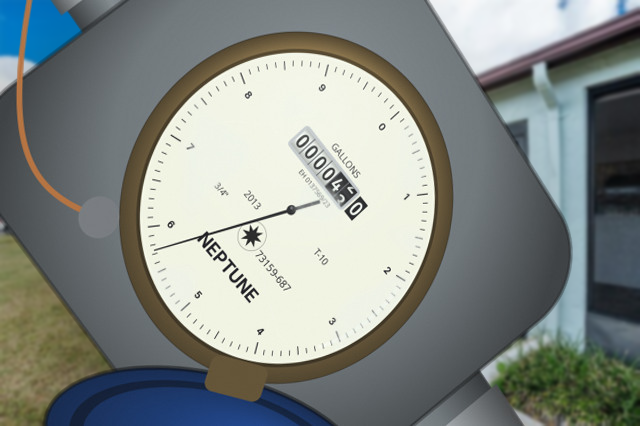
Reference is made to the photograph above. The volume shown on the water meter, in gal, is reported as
425.7 gal
